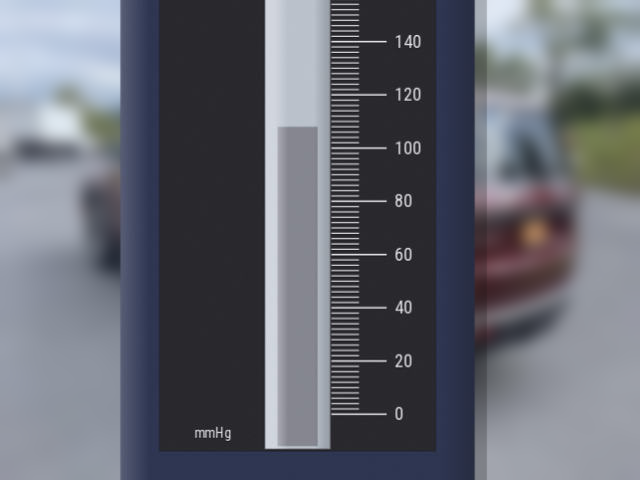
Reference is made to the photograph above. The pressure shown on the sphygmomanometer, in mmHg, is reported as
108 mmHg
